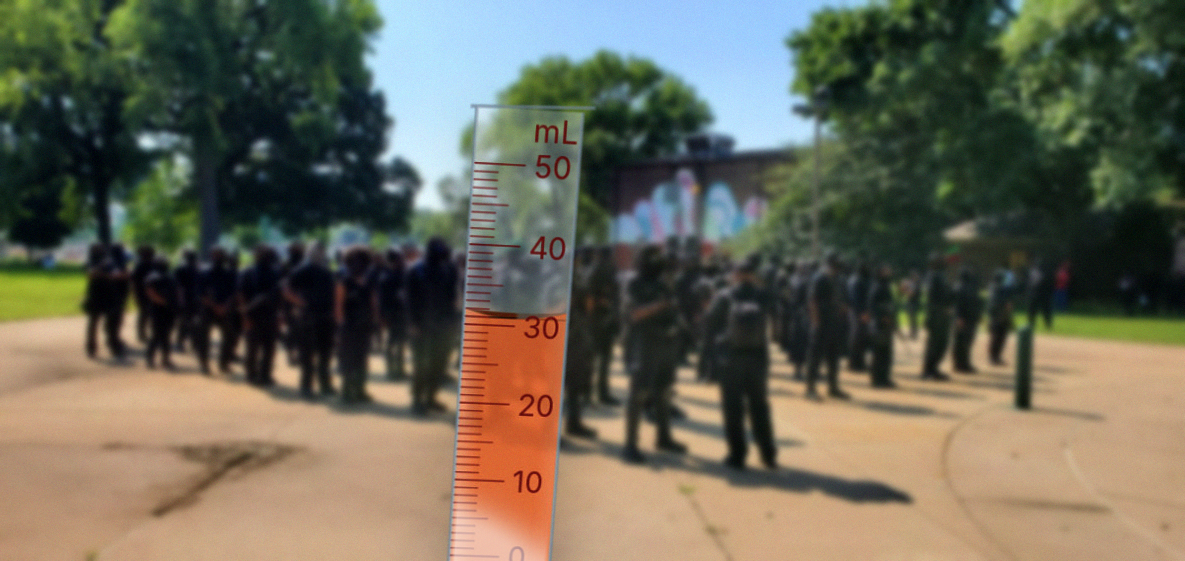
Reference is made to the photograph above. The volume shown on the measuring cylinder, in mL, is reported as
31 mL
